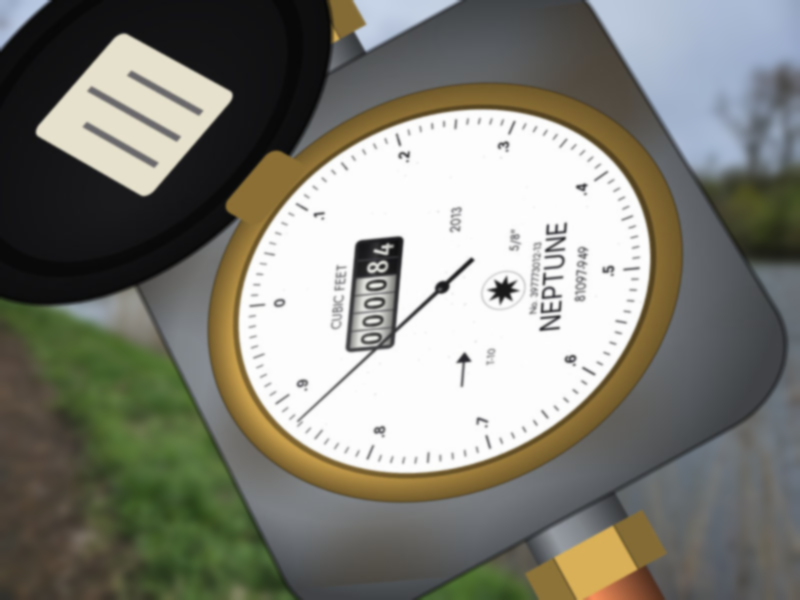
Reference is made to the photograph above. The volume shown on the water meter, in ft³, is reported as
83.87 ft³
